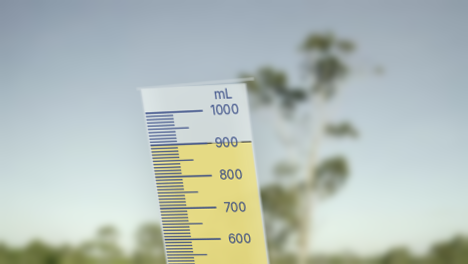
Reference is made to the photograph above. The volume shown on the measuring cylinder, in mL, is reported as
900 mL
